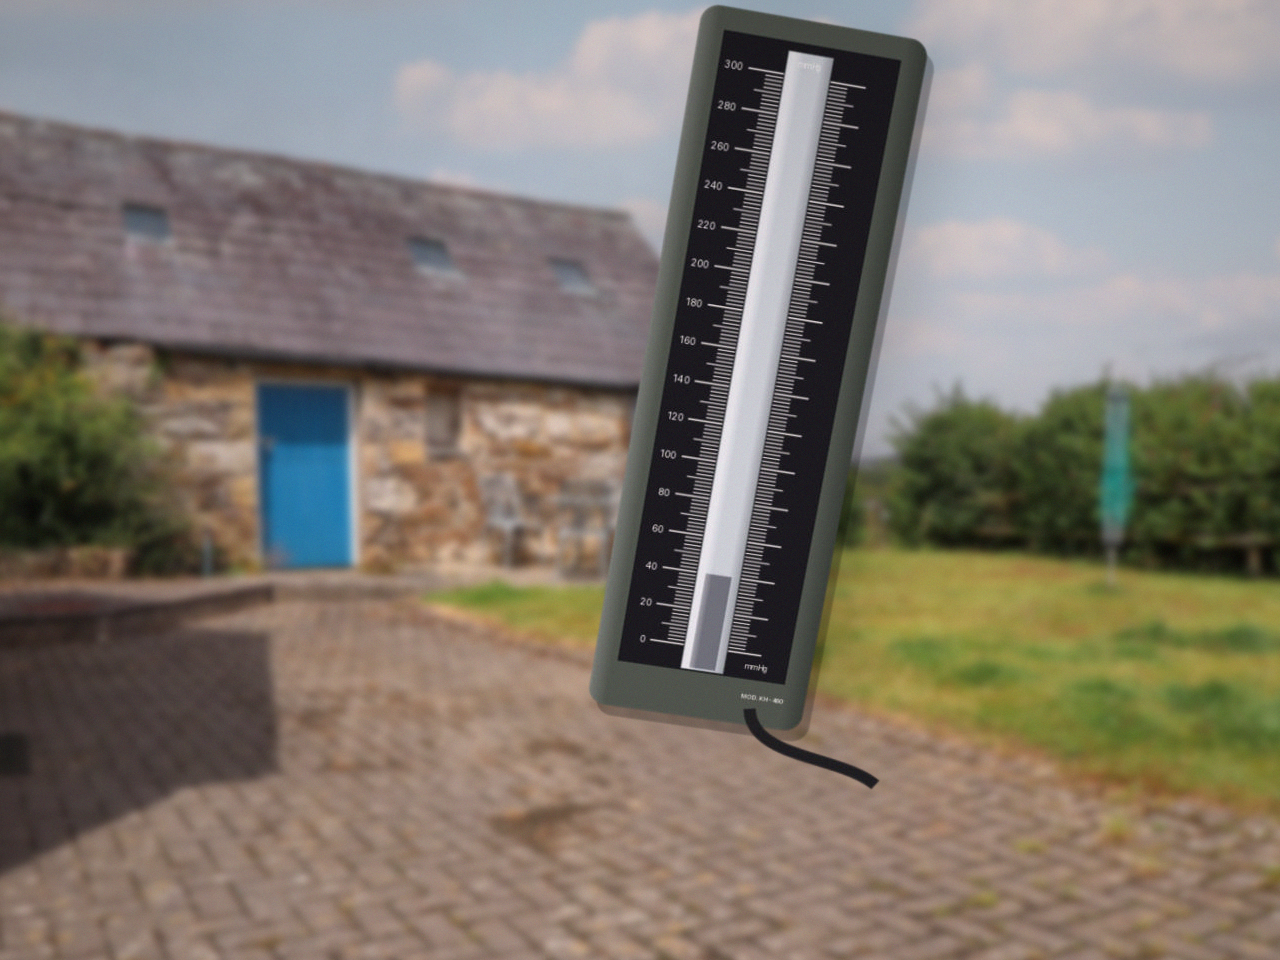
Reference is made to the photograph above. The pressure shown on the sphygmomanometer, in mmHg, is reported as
40 mmHg
